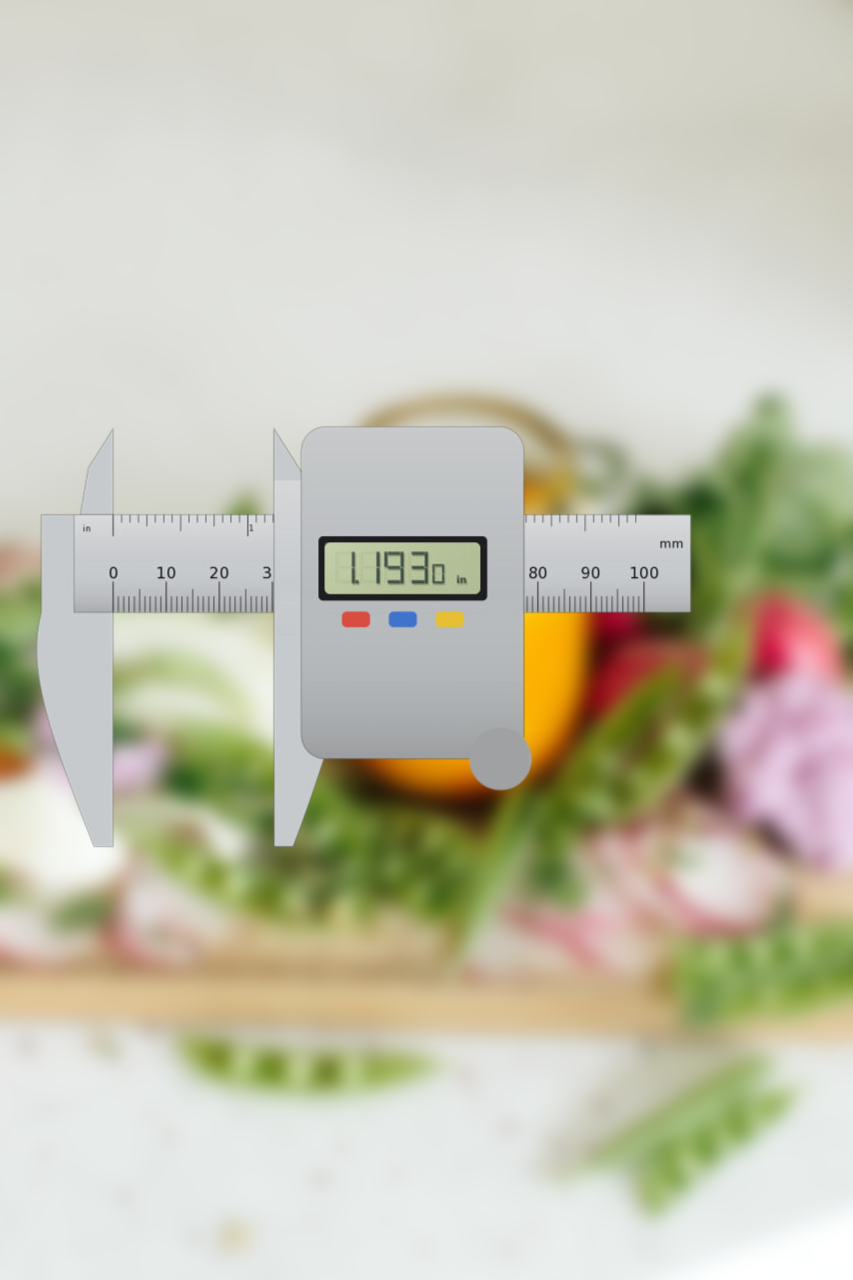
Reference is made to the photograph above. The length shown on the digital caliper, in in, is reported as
1.1930 in
